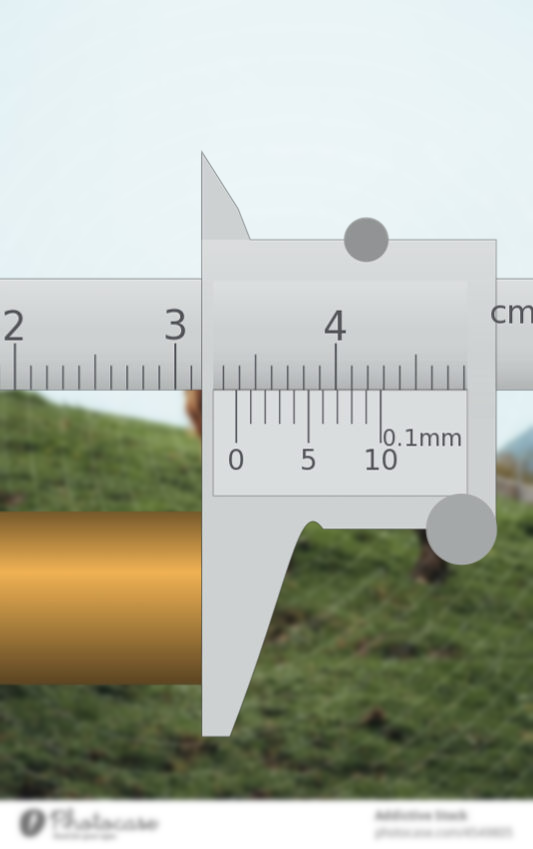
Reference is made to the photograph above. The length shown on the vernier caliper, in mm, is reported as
33.8 mm
